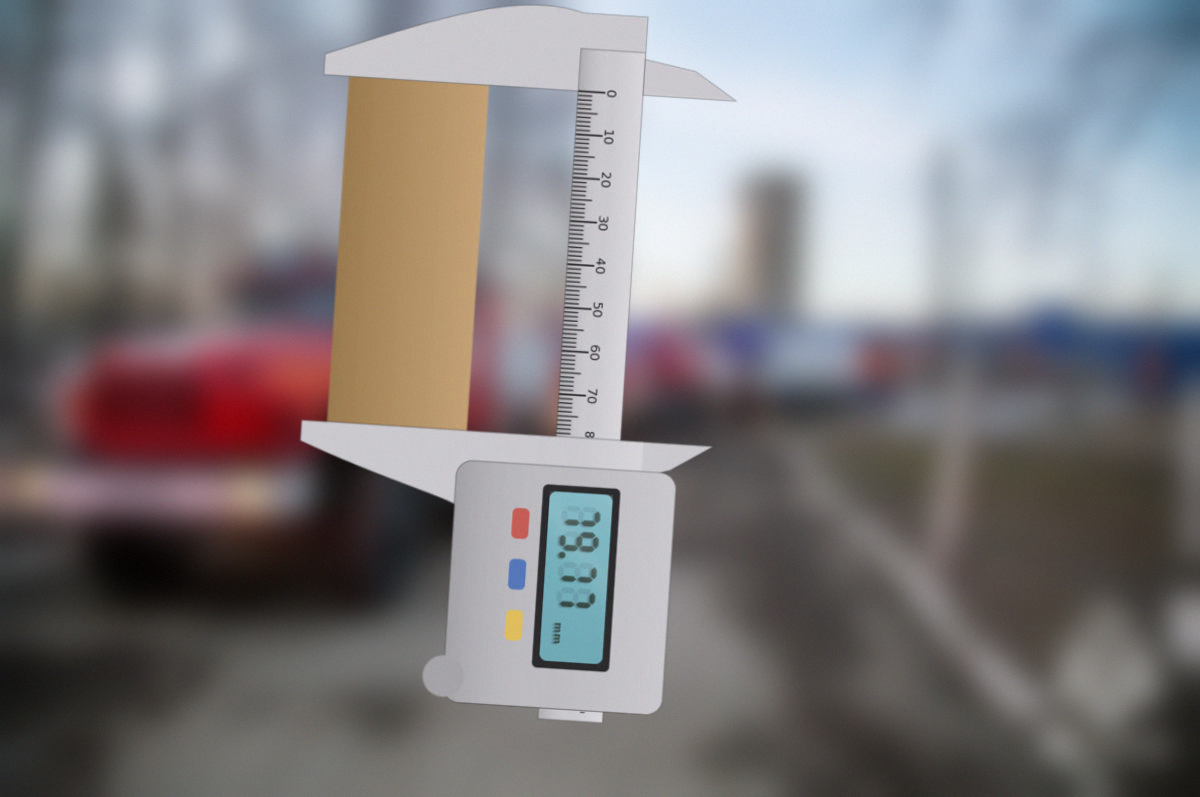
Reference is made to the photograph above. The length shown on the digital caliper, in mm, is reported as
79.77 mm
